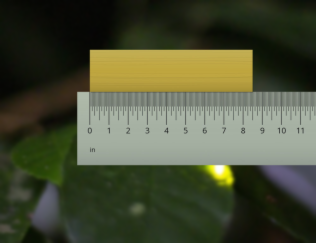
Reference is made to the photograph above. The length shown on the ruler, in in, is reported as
8.5 in
